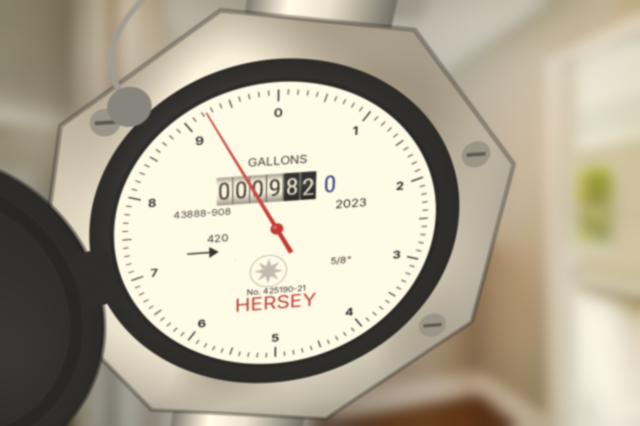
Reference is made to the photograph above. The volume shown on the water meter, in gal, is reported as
9819.2 gal
